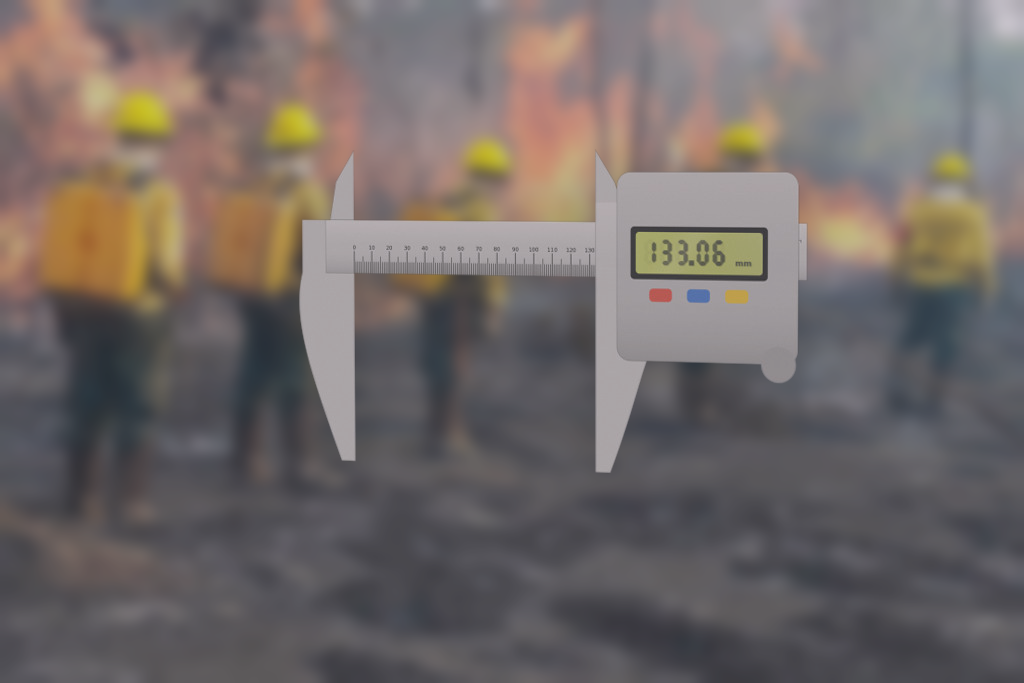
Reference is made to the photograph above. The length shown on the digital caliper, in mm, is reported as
133.06 mm
